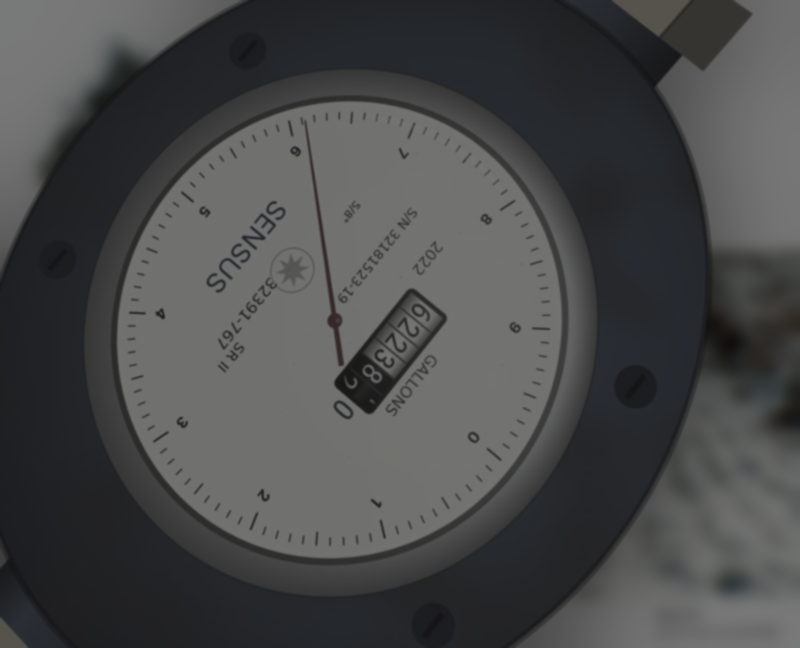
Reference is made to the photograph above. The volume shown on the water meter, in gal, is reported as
6223816.1 gal
